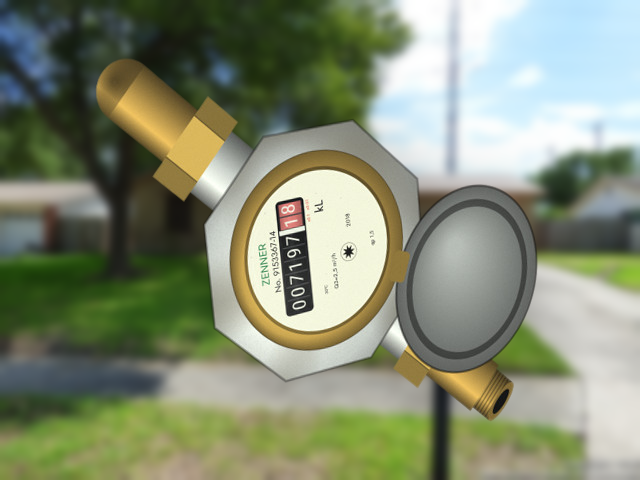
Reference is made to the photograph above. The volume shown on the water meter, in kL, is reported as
7197.18 kL
